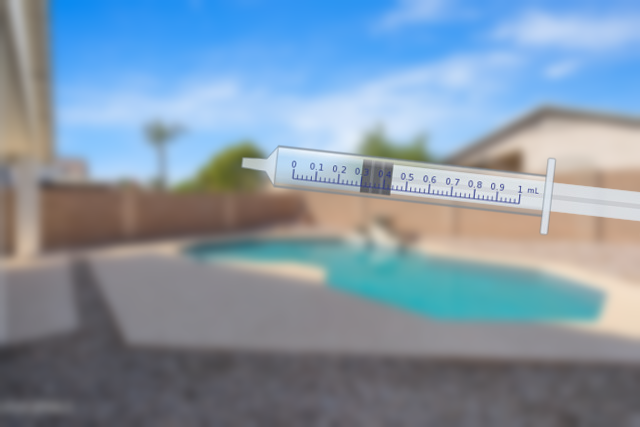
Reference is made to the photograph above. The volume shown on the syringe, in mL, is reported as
0.3 mL
